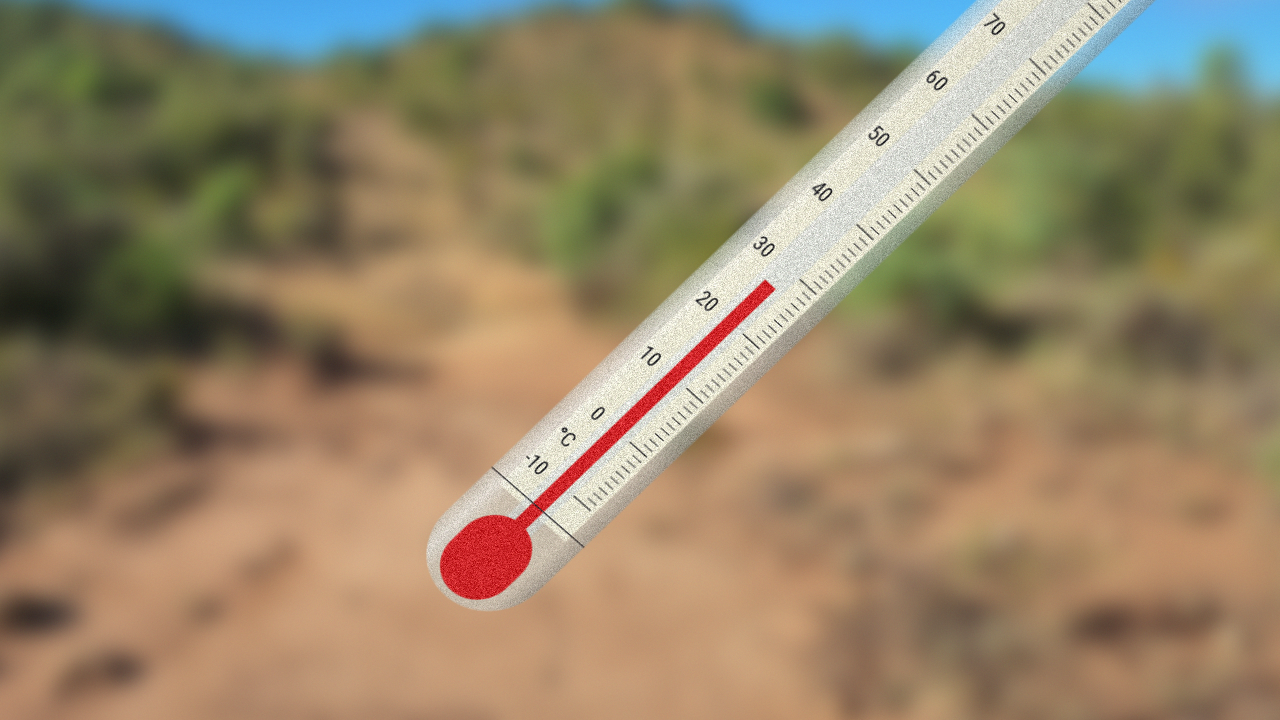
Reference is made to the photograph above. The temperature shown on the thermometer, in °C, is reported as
27 °C
